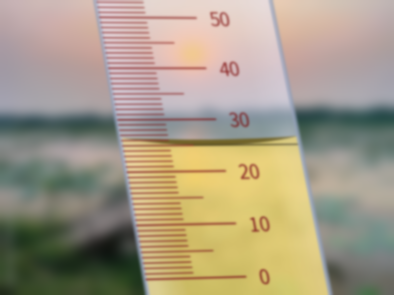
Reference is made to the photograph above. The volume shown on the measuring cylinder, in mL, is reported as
25 mL
